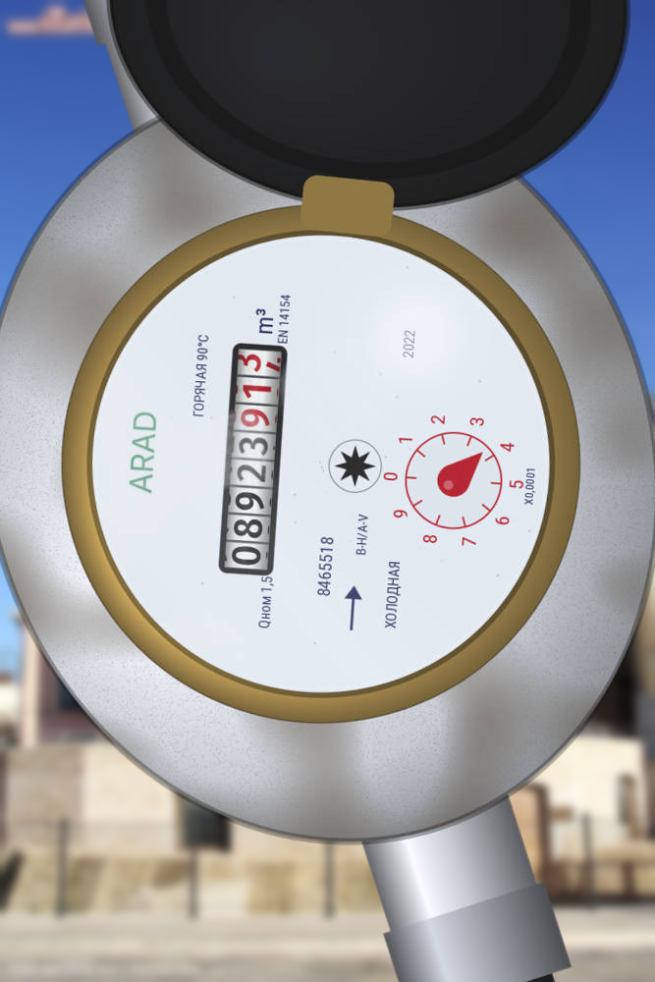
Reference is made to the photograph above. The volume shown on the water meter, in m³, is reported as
8923.9133 m³
